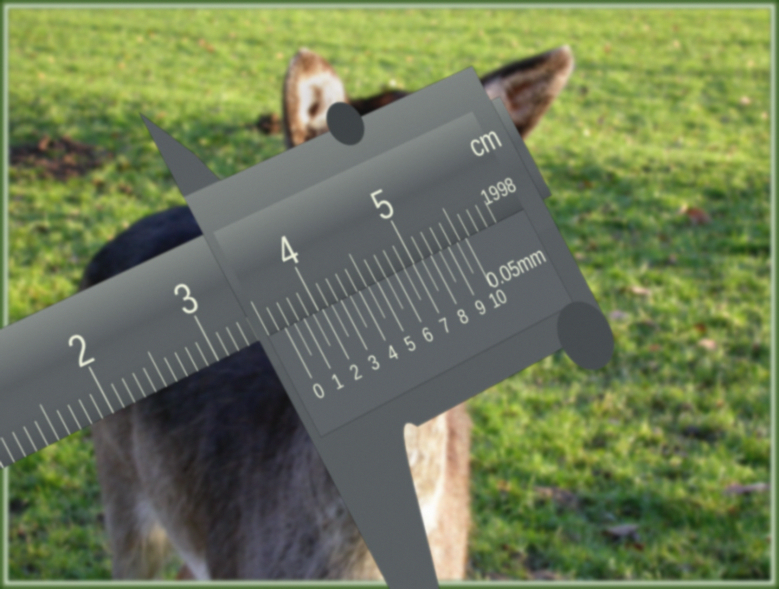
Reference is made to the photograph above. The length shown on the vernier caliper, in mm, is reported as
36.6 mm
